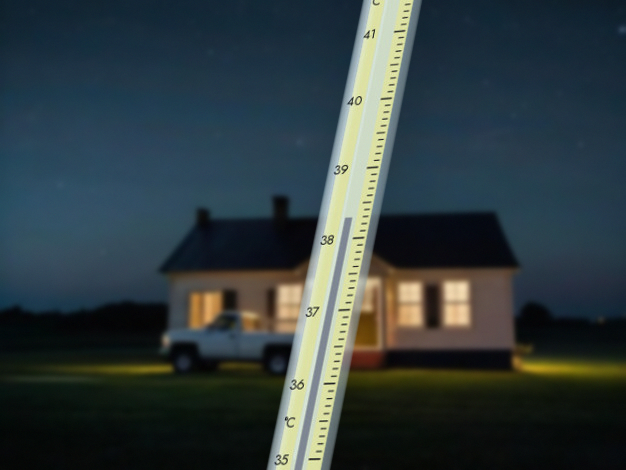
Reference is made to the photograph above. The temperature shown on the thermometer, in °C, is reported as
38.3 °C
